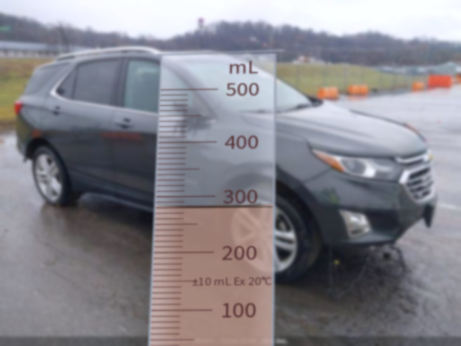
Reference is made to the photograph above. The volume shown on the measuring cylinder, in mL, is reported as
280 mL
